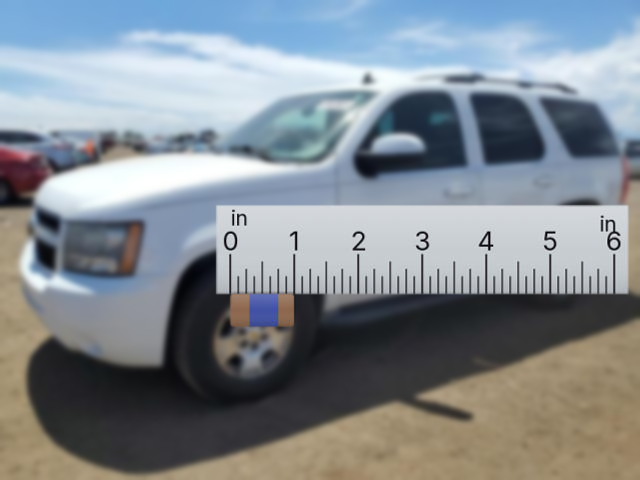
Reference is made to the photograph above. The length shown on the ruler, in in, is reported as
1 in
